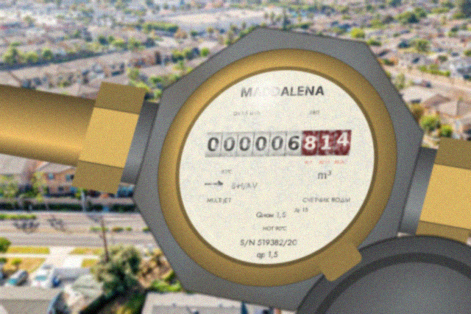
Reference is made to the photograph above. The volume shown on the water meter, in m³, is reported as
6.814 m³
